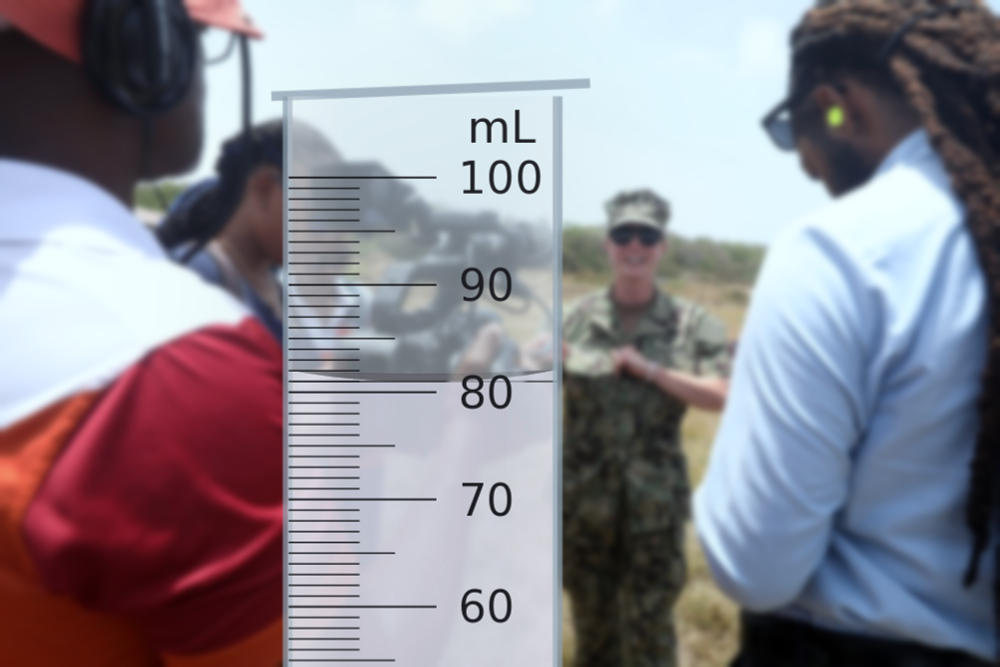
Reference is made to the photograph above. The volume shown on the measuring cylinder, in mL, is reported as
81 mL
